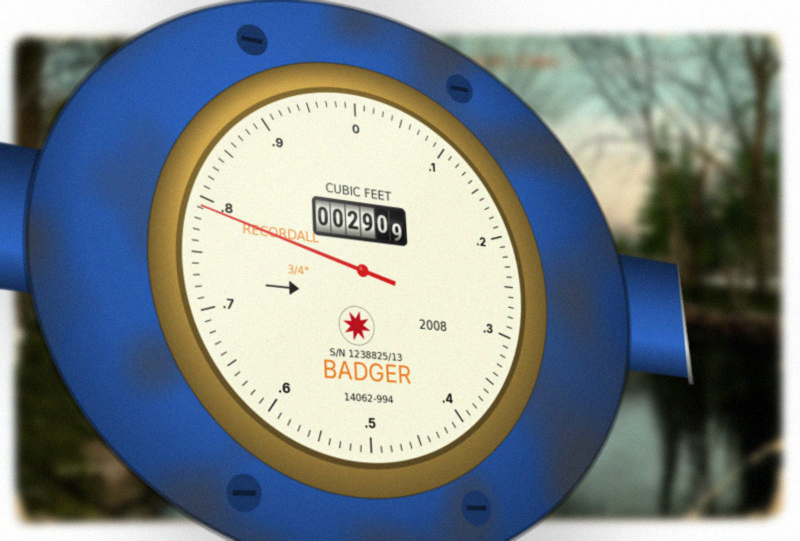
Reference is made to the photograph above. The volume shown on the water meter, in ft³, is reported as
2908.79 ft³
